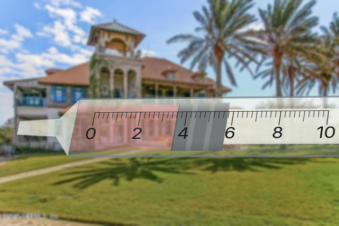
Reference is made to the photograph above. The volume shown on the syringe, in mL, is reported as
3.6 mL
